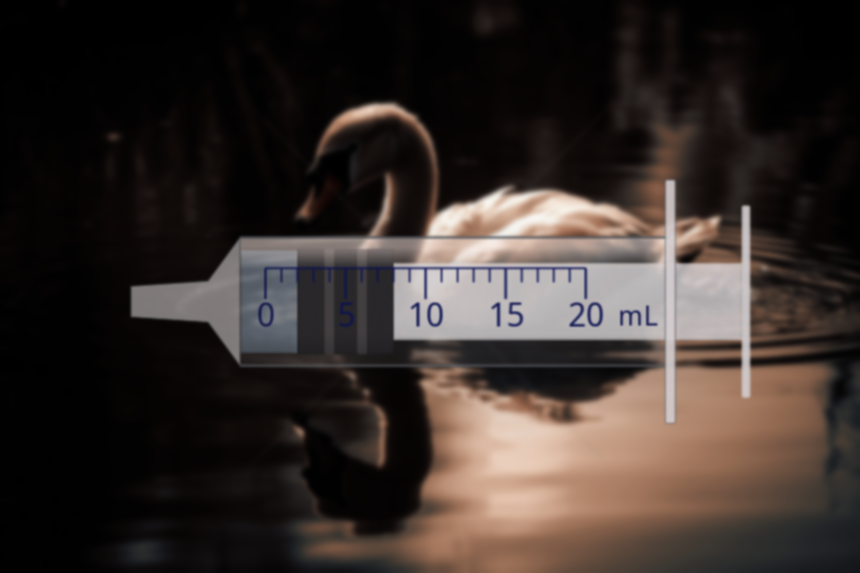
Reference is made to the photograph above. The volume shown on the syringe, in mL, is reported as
2 mL
